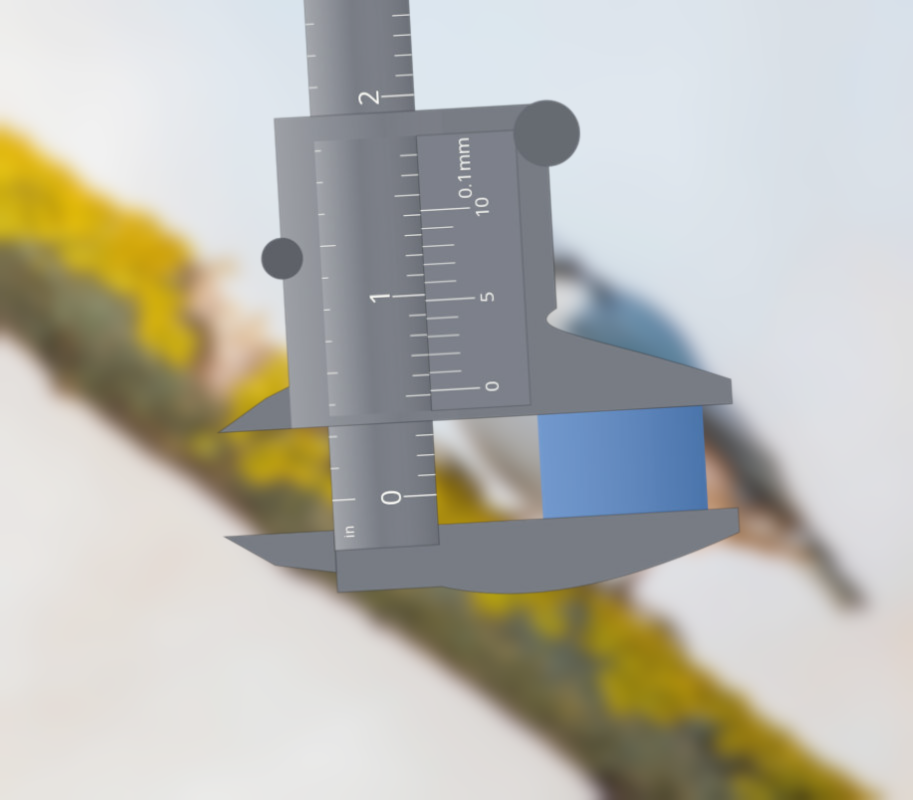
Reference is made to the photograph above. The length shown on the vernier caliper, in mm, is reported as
5.2 mm
